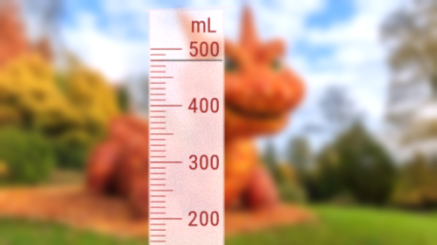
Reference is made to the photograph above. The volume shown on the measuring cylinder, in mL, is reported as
480 mL
